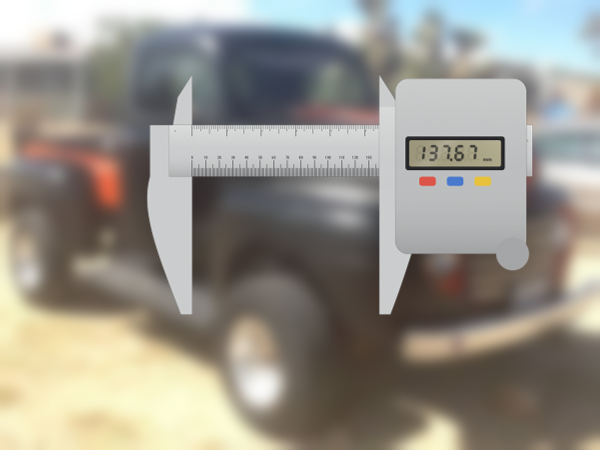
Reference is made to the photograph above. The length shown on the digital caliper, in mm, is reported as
137.67 mm
